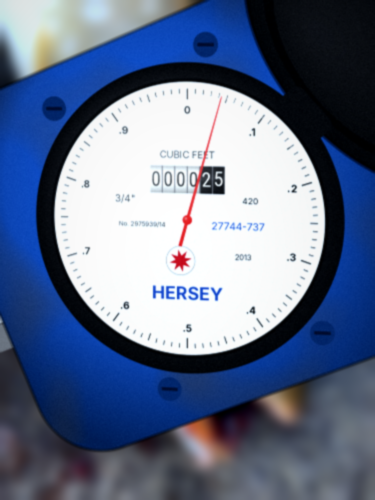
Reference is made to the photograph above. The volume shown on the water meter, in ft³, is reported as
25.04 ft³
